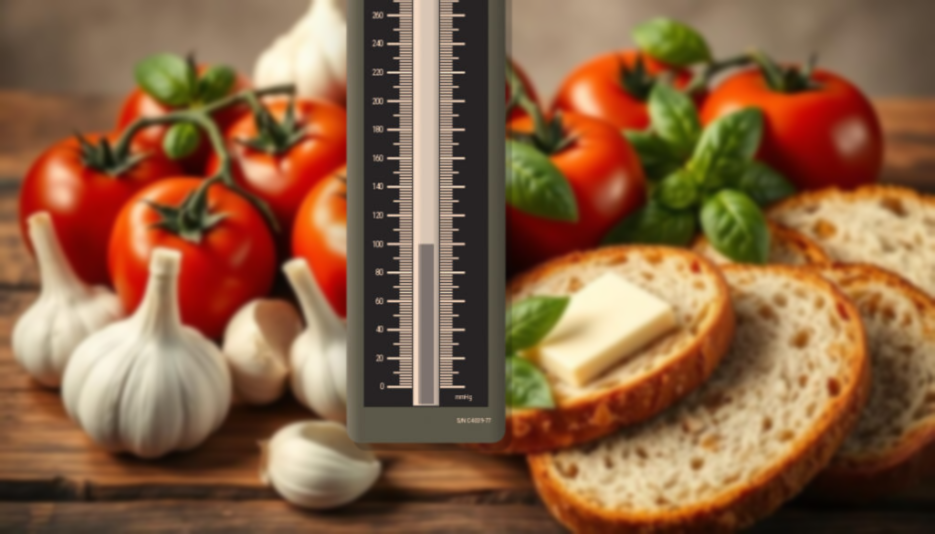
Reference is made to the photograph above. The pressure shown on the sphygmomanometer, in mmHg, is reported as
100 mmHg
